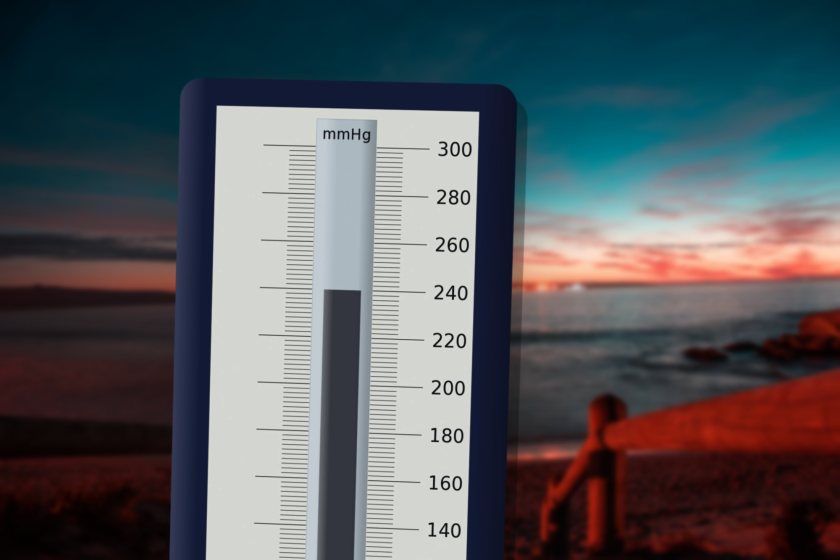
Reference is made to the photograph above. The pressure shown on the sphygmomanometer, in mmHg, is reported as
240 mmHg
